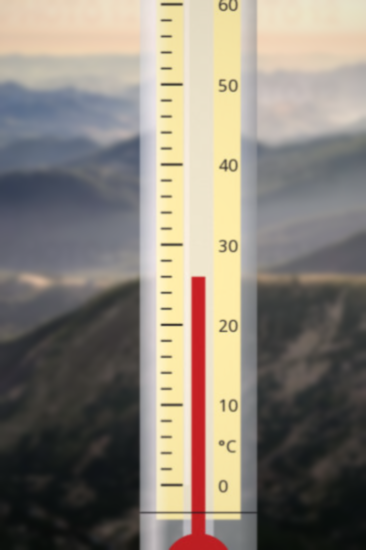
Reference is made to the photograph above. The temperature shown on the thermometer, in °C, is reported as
26 °C
